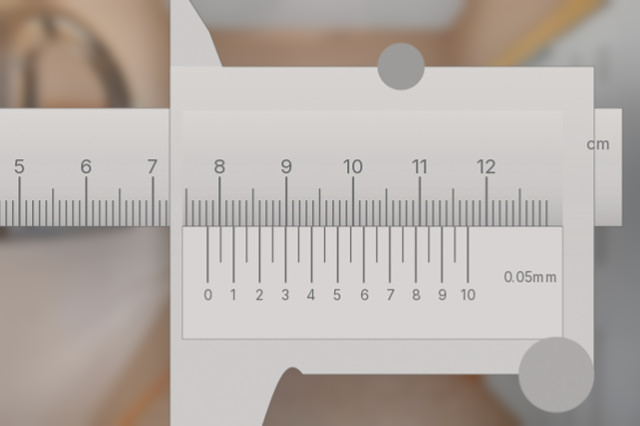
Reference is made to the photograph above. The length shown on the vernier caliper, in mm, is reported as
78.2 mm
